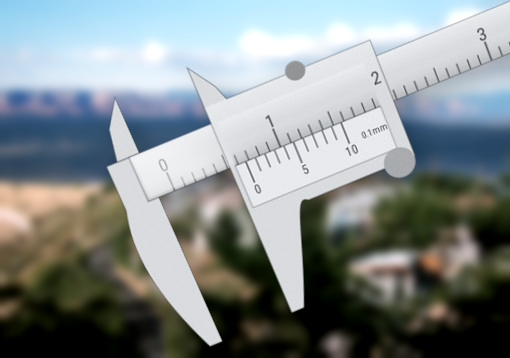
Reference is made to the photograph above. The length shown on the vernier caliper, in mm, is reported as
6.7 mm
